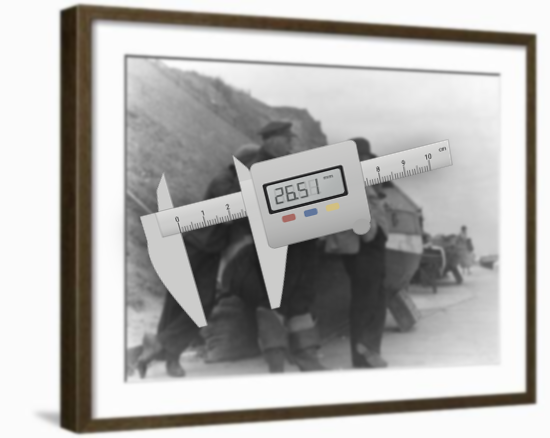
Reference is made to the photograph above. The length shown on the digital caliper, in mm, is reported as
26.51 mm
